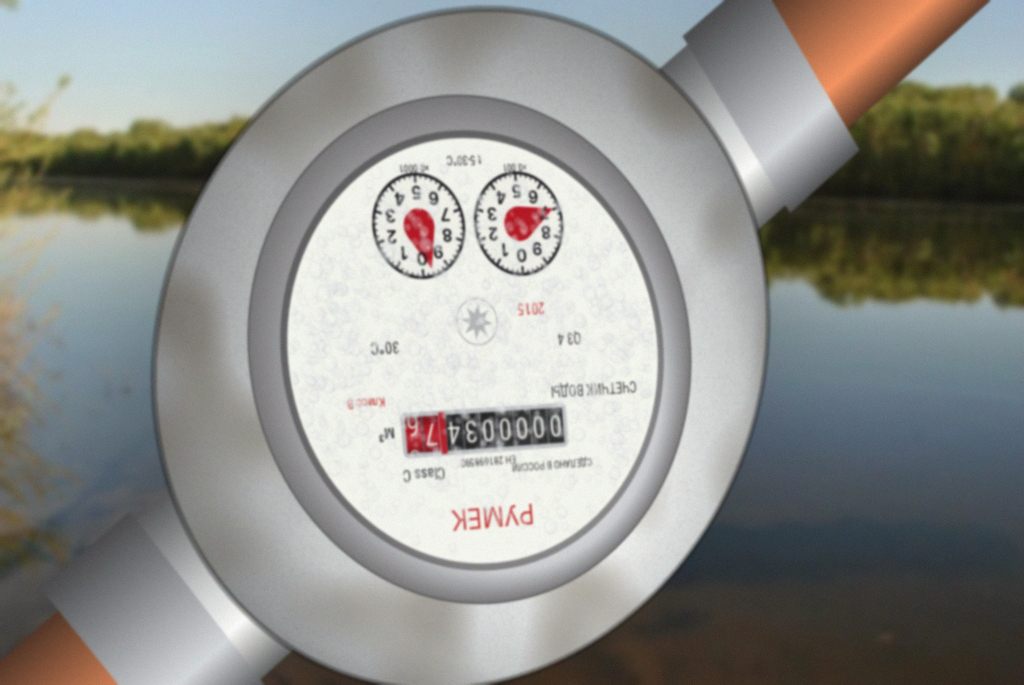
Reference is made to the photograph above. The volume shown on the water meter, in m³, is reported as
34.7569 m³
